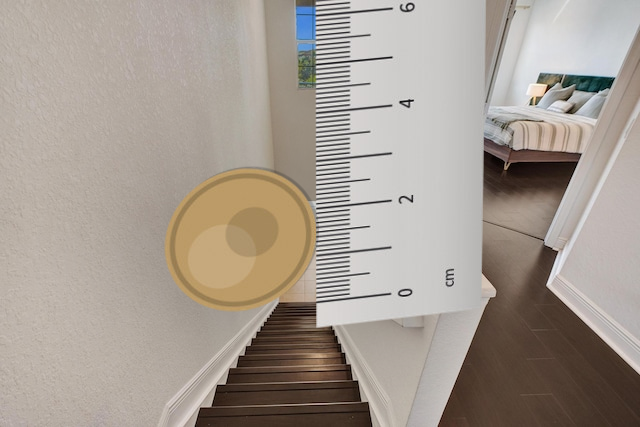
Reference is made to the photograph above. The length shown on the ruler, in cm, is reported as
3 cm
